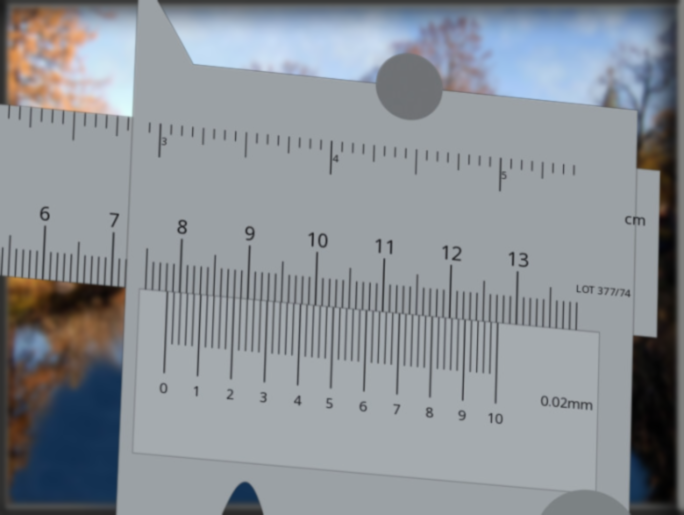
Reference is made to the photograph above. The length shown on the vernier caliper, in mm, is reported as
78.2 mm
